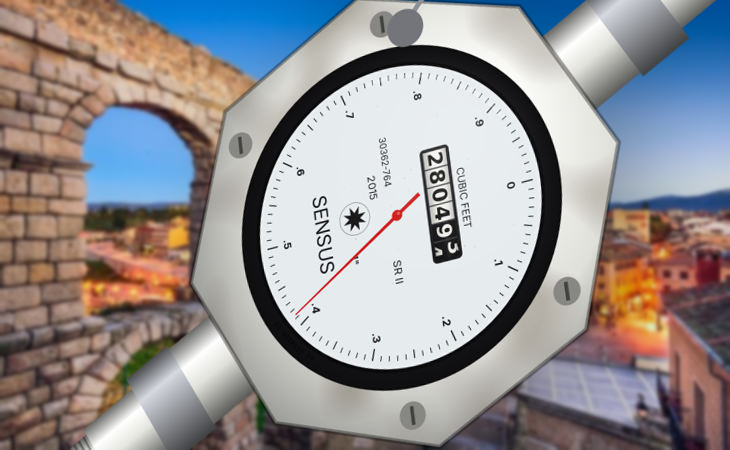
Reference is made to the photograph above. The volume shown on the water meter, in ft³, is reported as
280493.41 ft³
